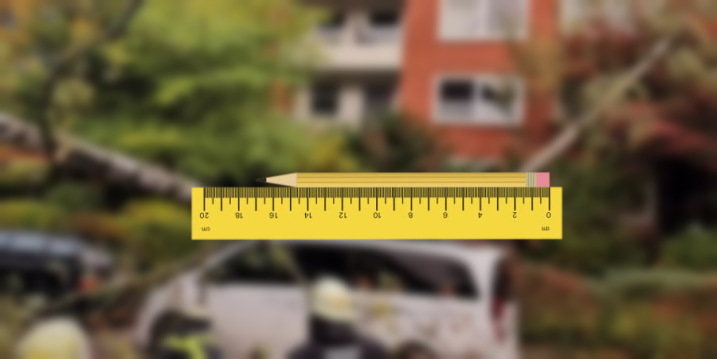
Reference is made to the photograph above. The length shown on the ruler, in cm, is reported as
17 cm
